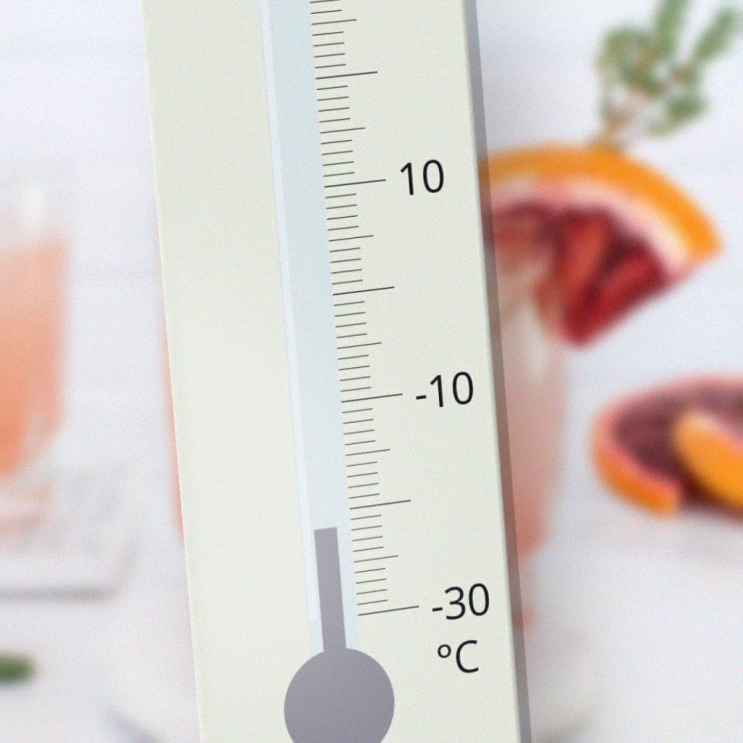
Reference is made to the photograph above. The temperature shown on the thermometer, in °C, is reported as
-21.5 °C
